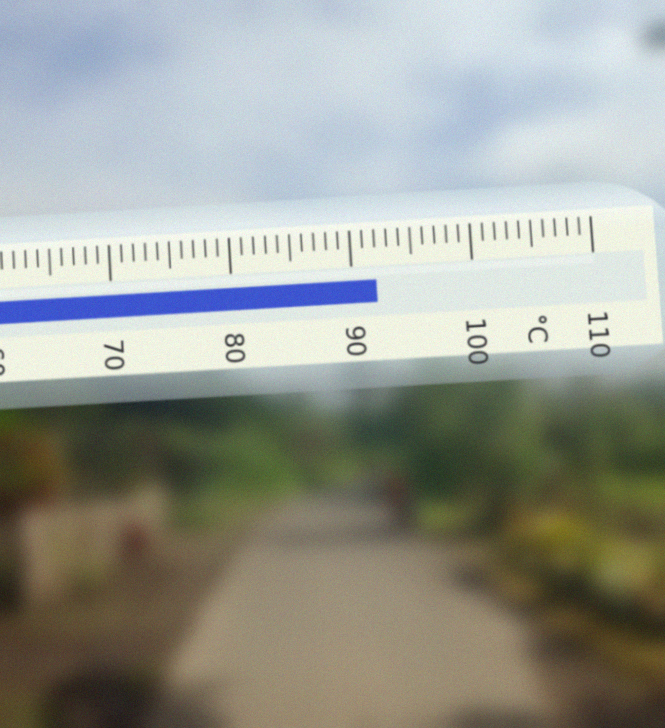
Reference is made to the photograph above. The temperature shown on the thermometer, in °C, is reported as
92 °C
